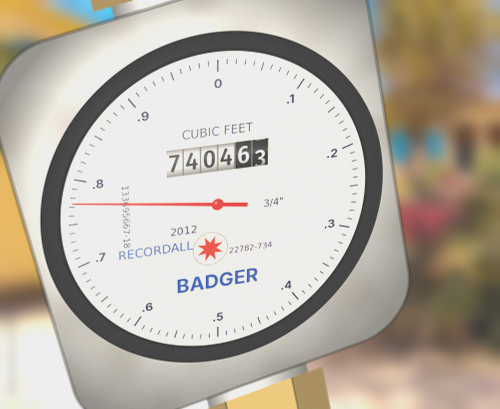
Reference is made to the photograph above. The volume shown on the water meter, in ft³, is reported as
740462.77 ft³
